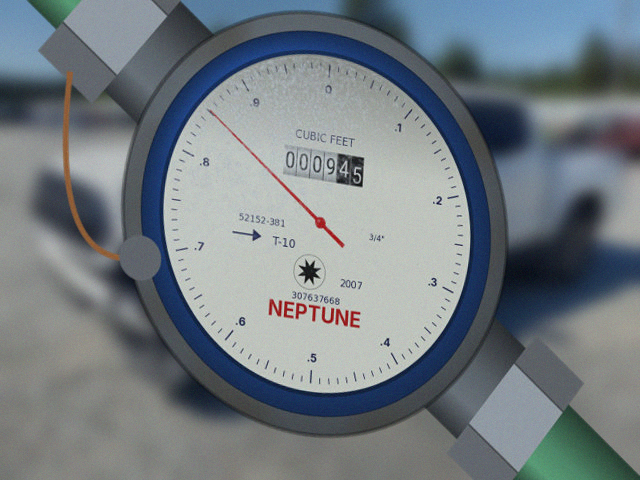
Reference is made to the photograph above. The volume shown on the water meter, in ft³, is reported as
944.85 ft³
